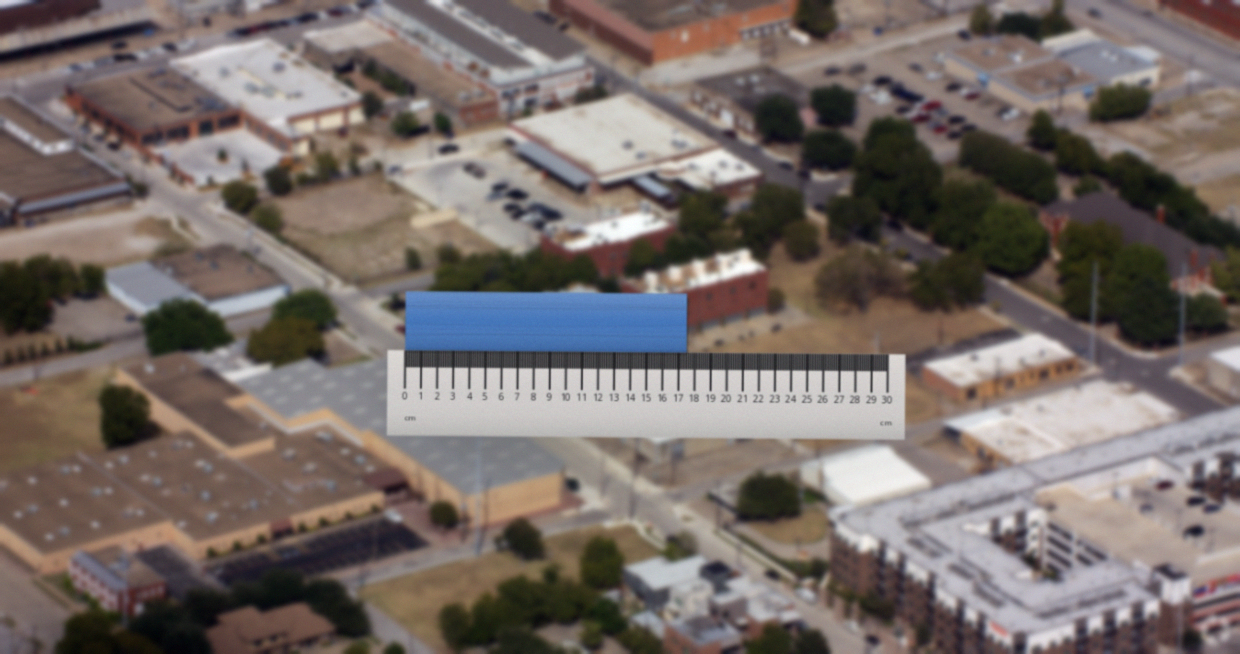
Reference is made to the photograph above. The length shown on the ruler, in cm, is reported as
17.5 cm
